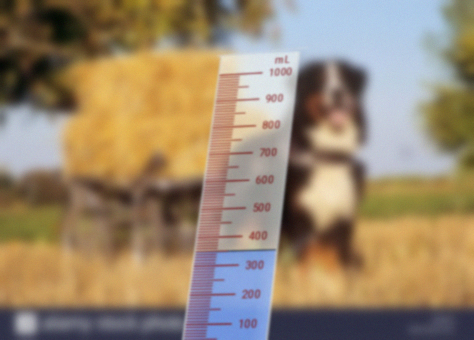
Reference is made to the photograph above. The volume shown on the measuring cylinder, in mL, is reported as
350 mL
